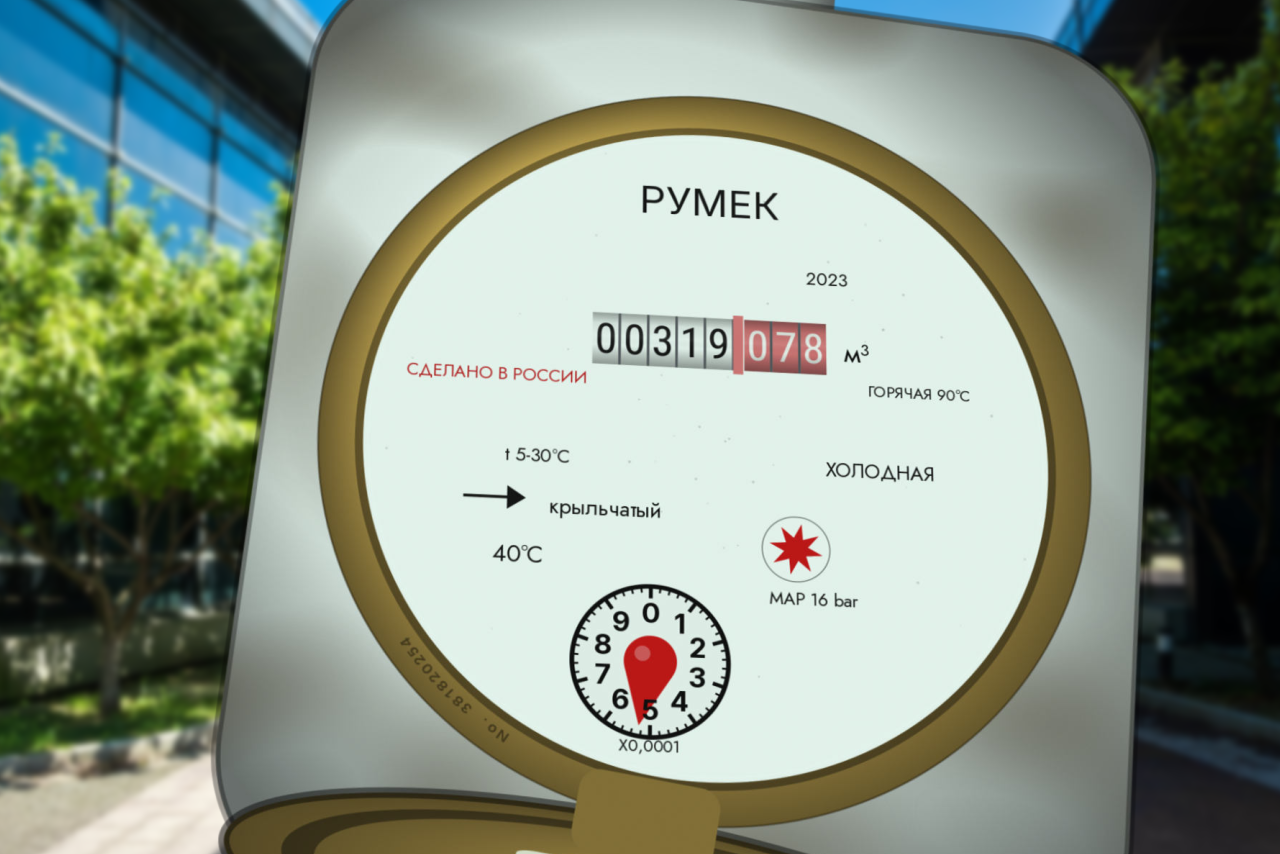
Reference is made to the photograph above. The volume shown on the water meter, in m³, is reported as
319.0785 m³
